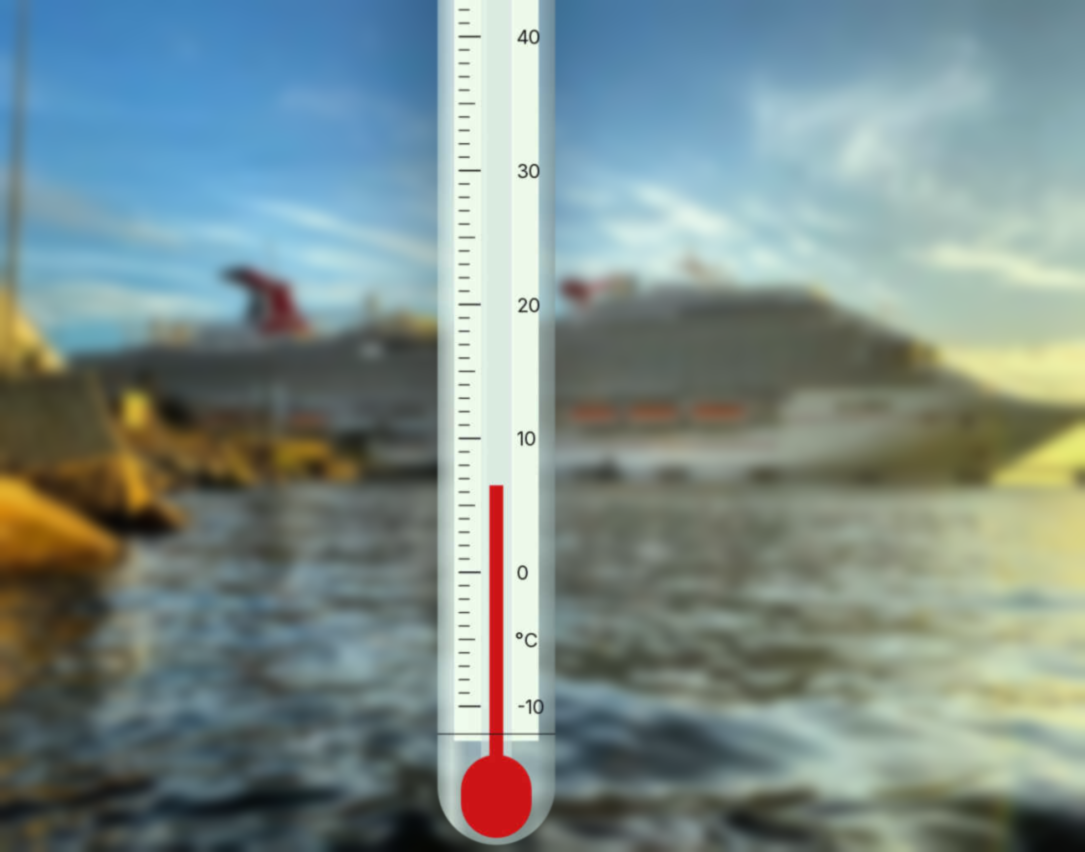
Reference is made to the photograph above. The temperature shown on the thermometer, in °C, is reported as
6.5 °C
